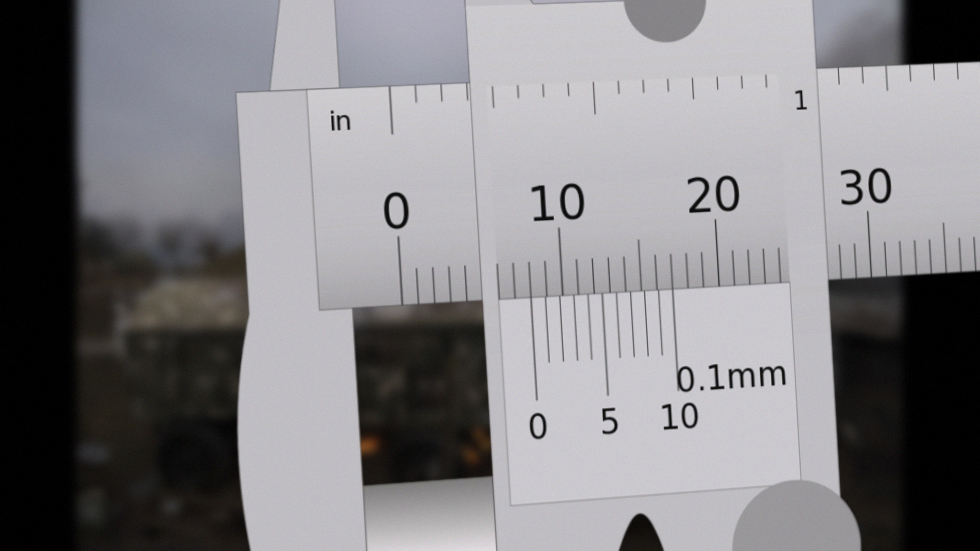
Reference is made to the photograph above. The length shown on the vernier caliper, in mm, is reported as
8.0 mm
